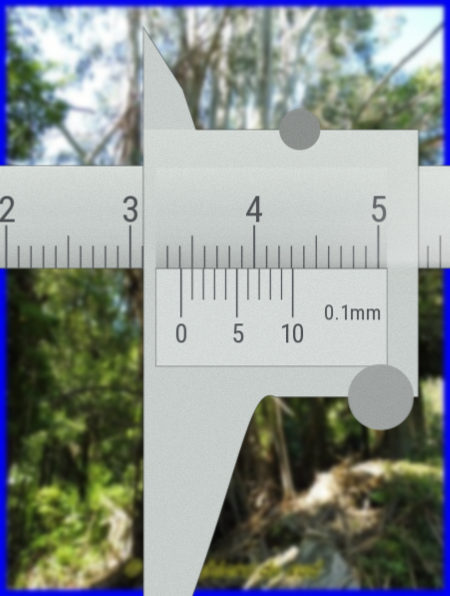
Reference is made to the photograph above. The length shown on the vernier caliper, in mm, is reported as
34.1 mm
